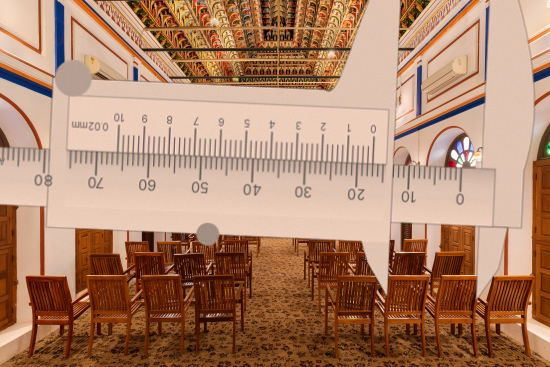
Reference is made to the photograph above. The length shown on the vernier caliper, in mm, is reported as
17.0 mm
